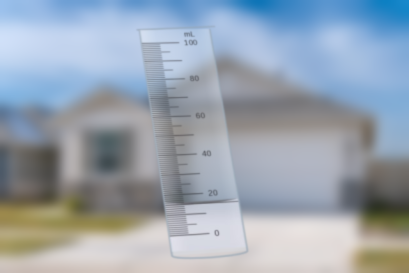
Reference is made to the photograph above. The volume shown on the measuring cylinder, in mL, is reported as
15 mL
